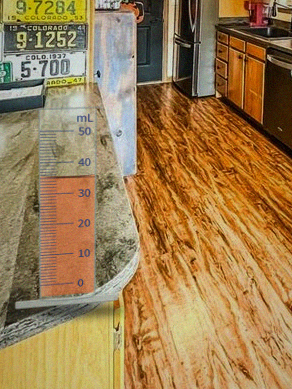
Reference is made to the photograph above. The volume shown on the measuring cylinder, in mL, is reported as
35 mL
